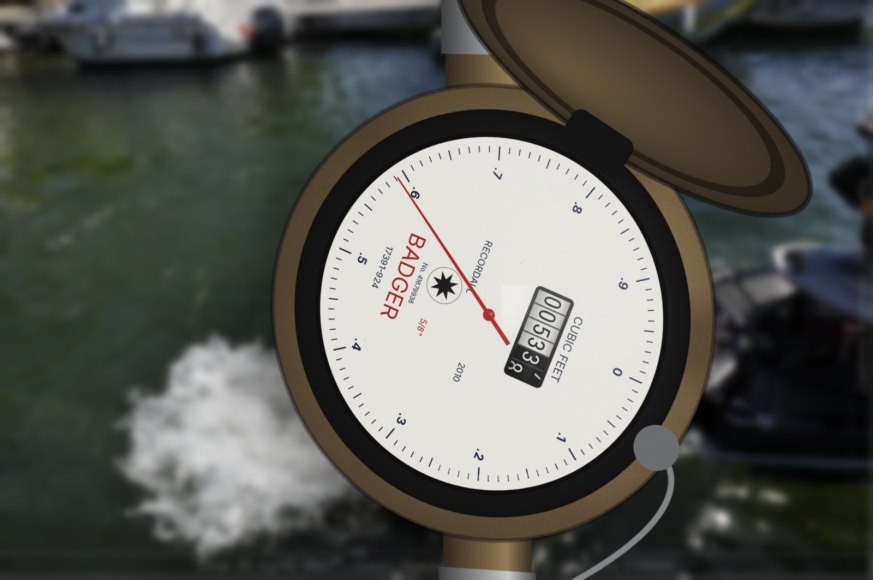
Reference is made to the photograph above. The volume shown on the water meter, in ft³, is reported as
5337.59 ft³
